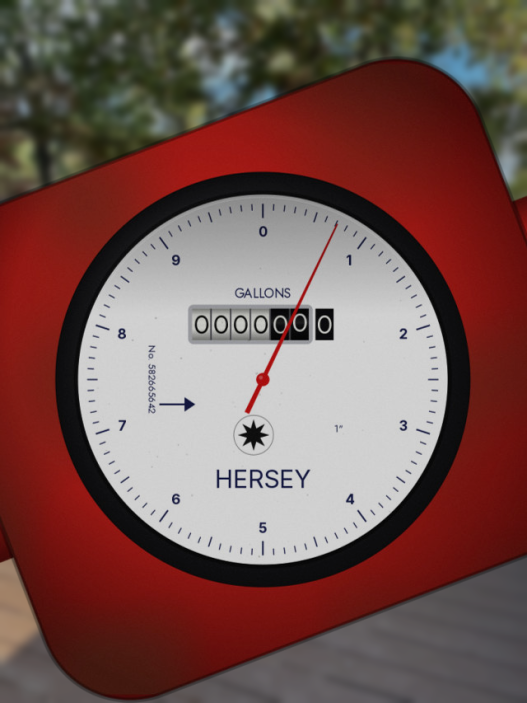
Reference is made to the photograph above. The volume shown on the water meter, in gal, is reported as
0.7 gal
